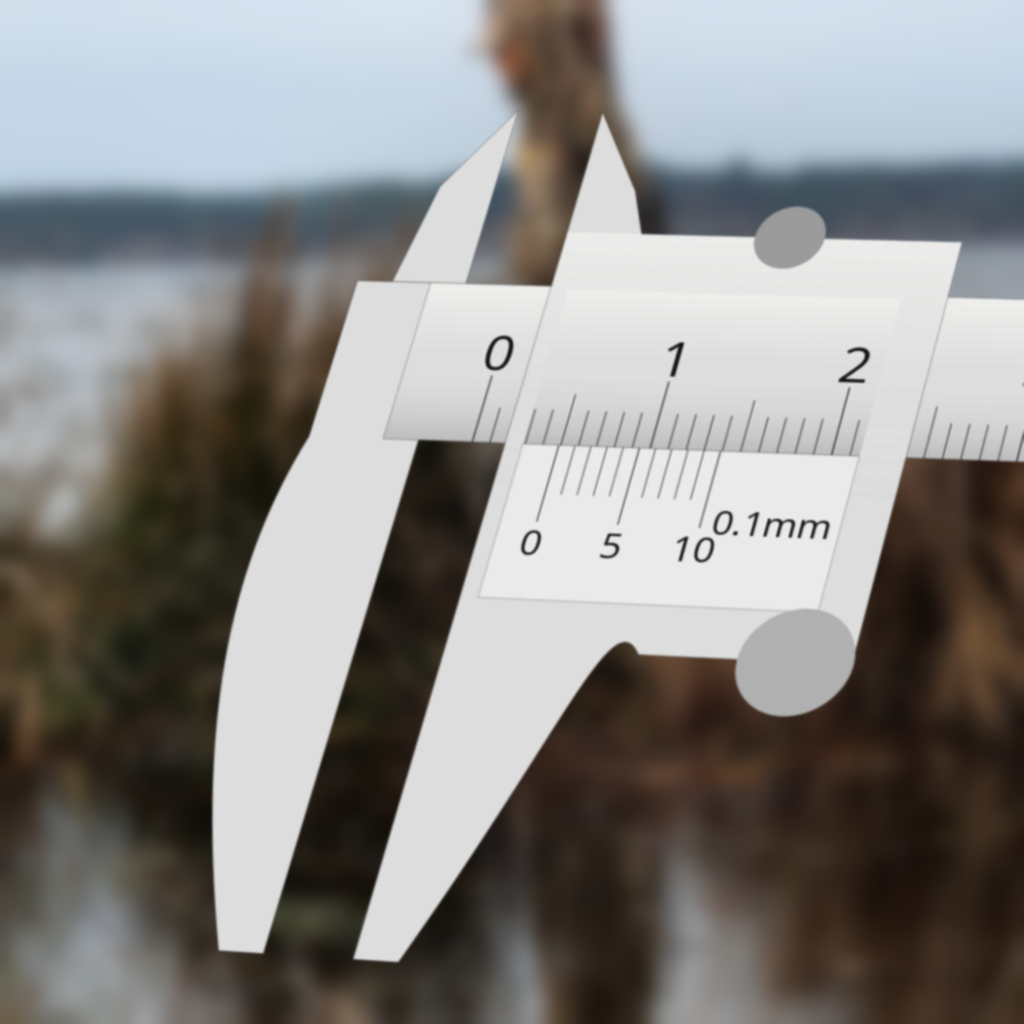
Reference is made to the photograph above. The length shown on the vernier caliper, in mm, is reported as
4.9 mm
